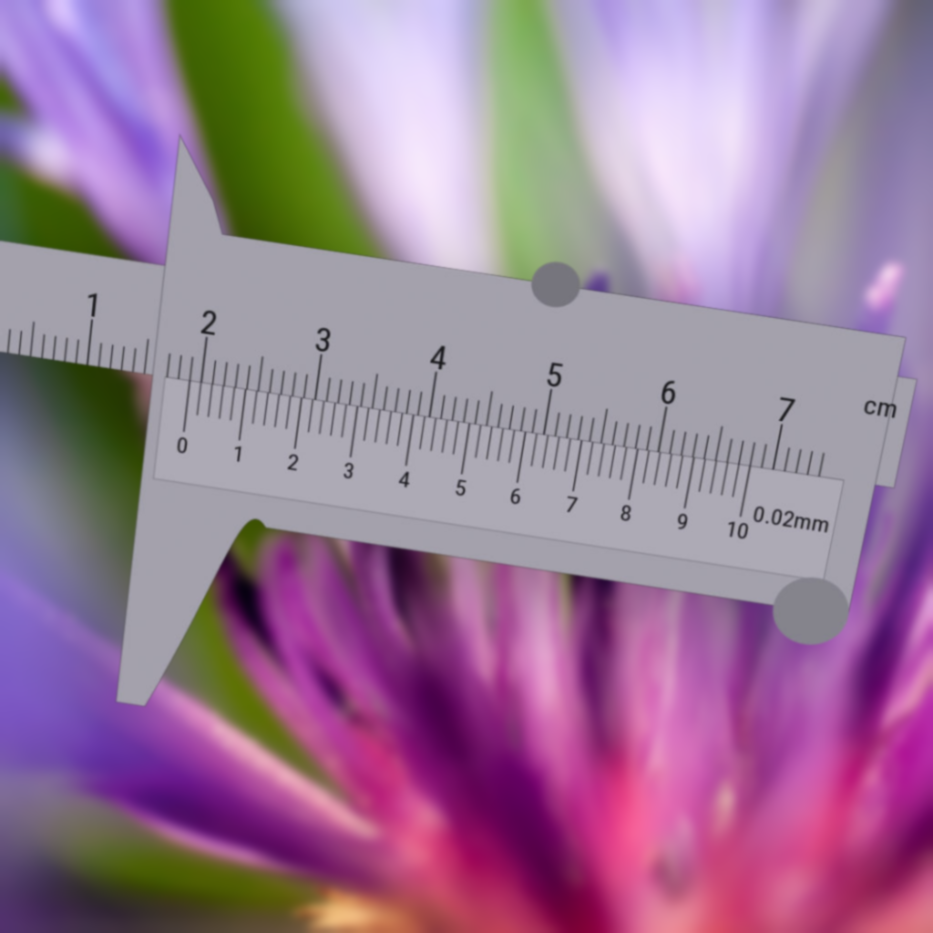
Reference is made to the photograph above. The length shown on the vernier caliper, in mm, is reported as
19.0 mm
